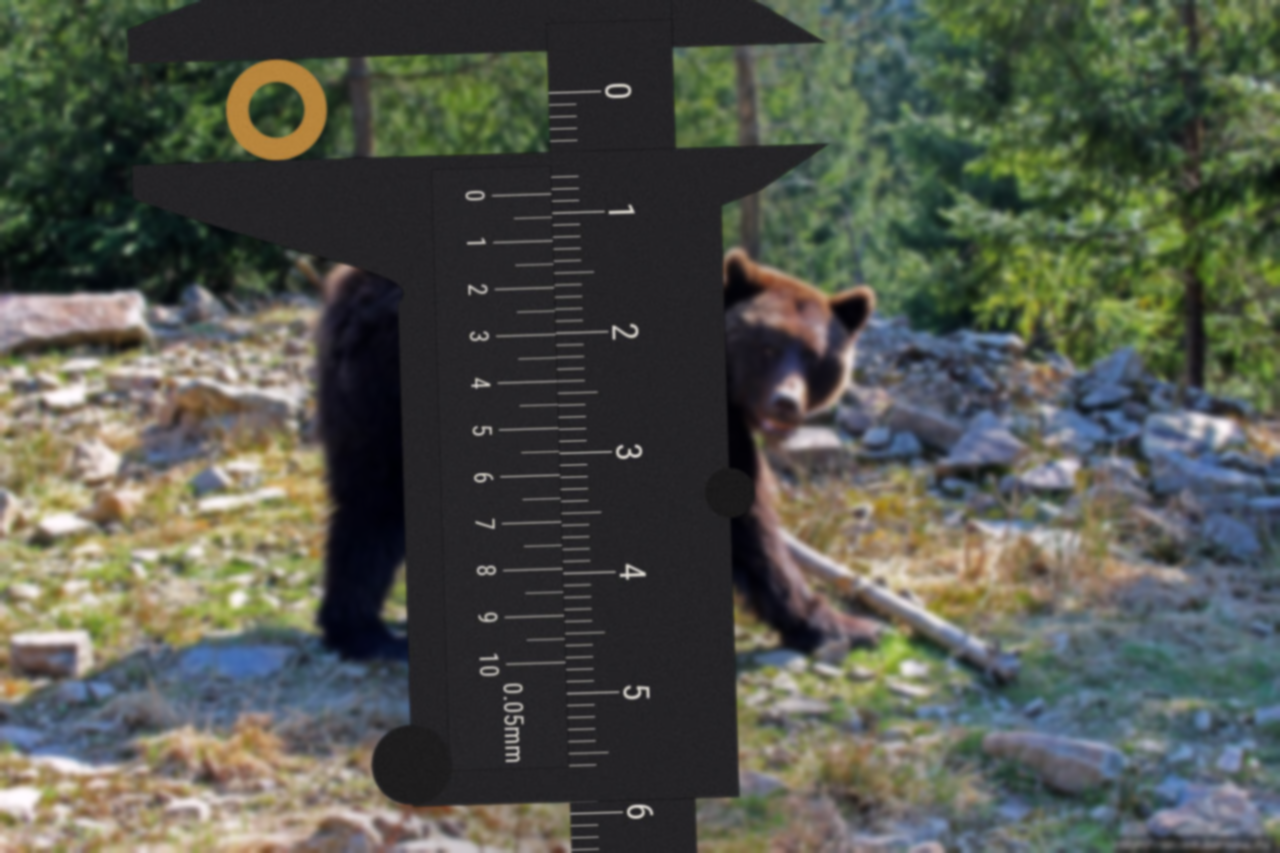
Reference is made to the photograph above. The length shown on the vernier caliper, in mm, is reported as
8.4 mm
